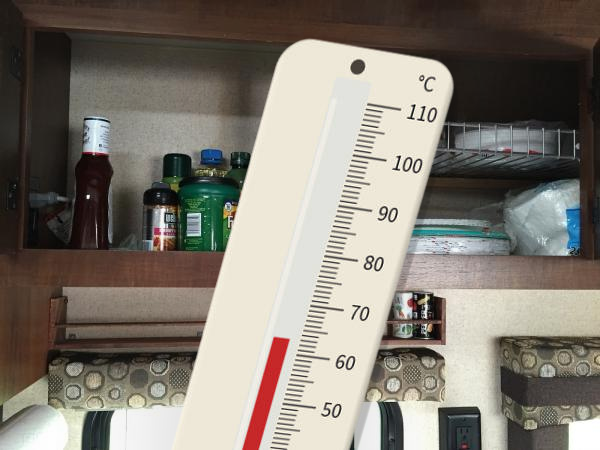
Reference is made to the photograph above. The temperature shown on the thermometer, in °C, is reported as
63 °C
